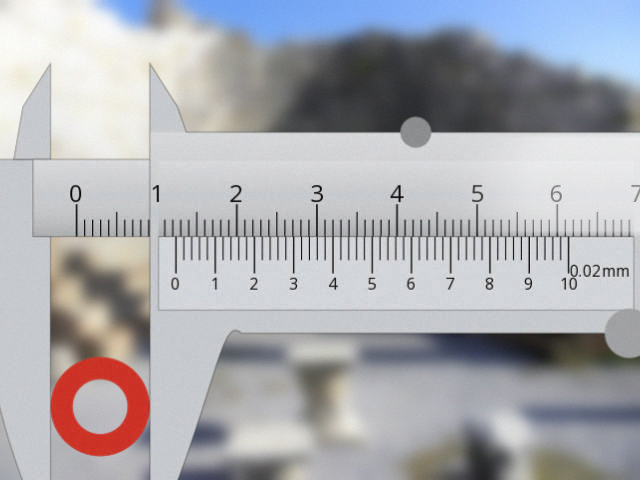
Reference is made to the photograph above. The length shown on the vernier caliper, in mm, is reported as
12.4 mm
